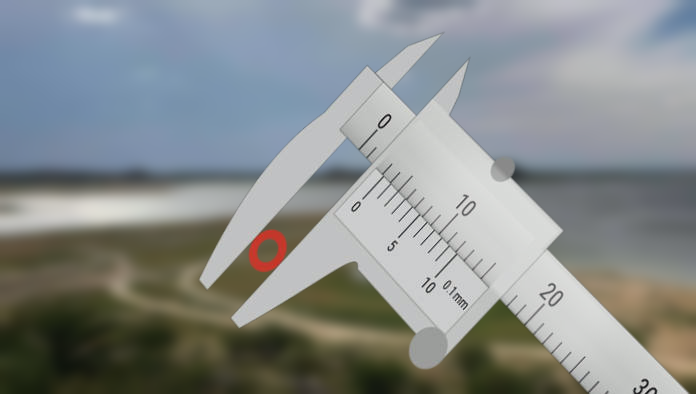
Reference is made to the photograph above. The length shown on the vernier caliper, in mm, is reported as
3.2 mm
